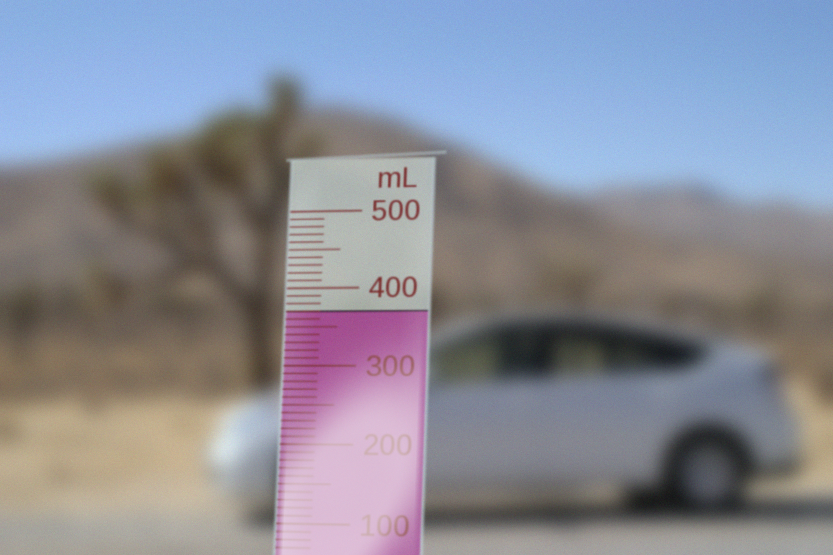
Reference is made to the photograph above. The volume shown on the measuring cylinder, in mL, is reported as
370 mL
